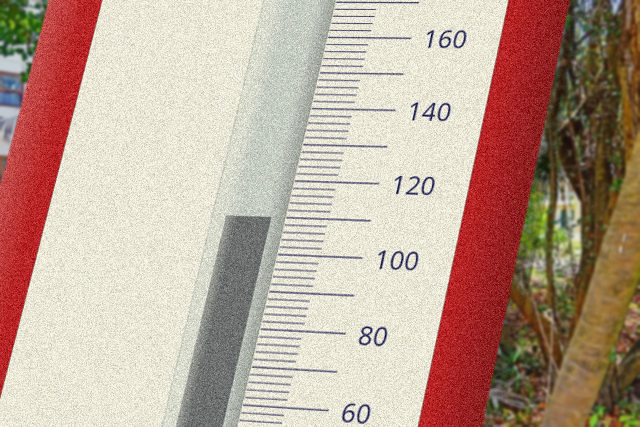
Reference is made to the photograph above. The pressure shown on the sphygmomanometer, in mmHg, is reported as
110 mmHg
